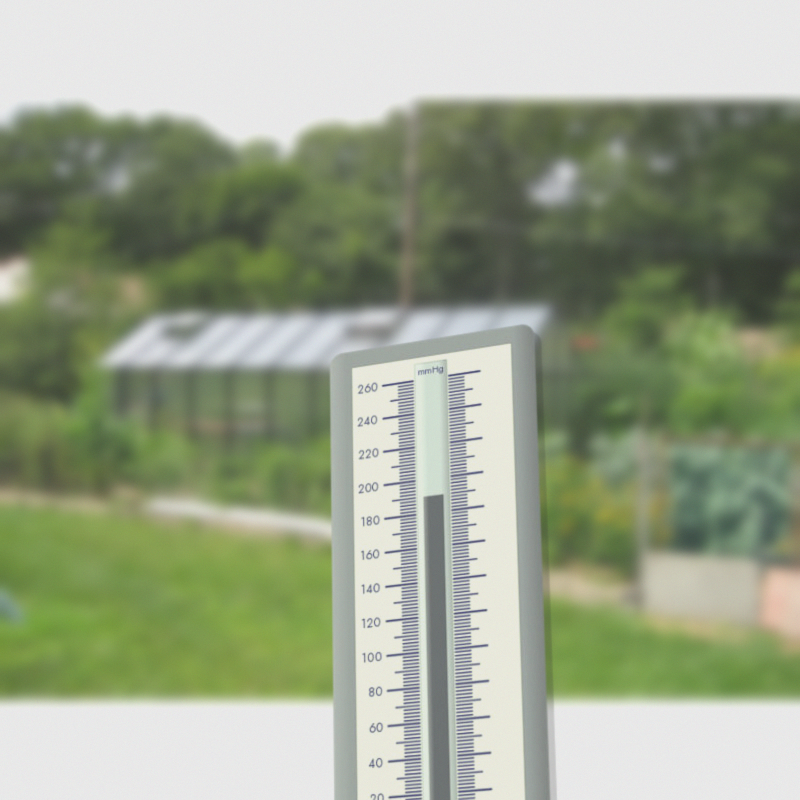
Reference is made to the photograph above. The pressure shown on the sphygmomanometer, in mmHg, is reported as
190 mmHg
